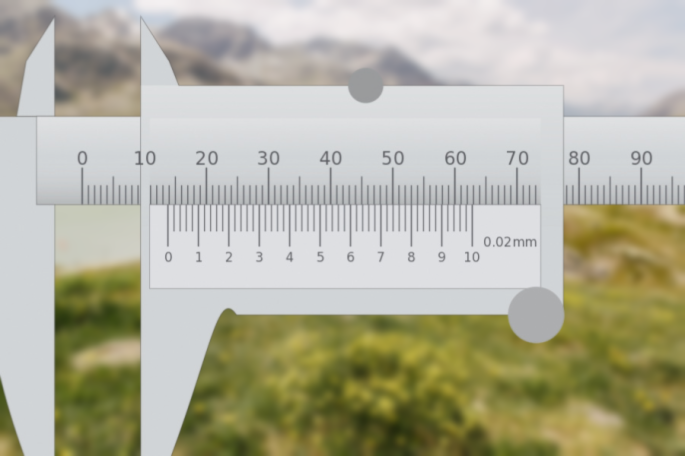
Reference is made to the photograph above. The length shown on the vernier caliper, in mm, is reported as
13.8 mm
